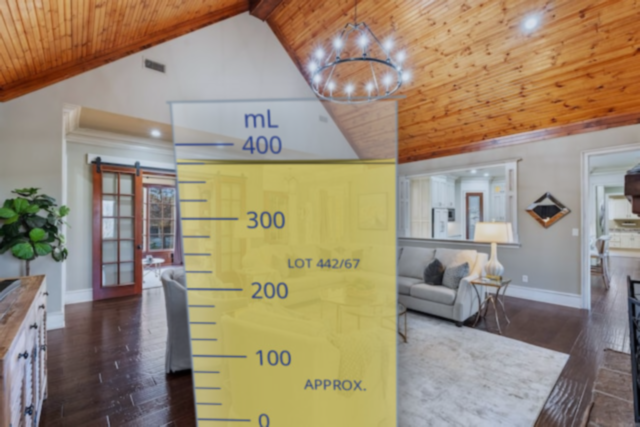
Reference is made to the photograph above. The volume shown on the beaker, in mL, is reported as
375 mL
